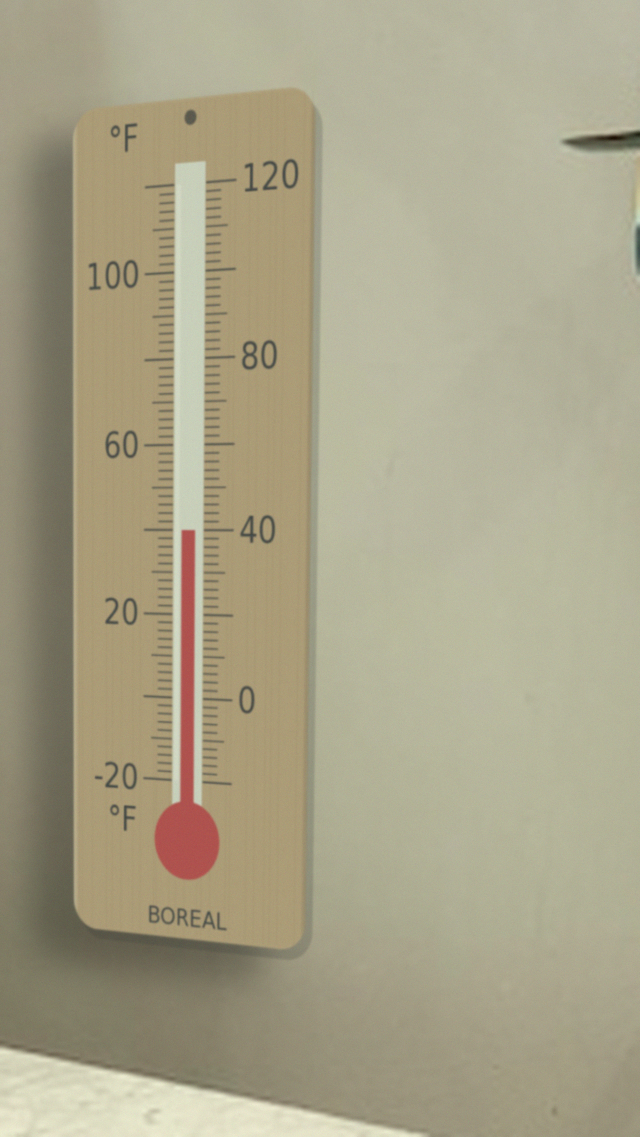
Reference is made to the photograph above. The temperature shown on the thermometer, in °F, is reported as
40 °F
